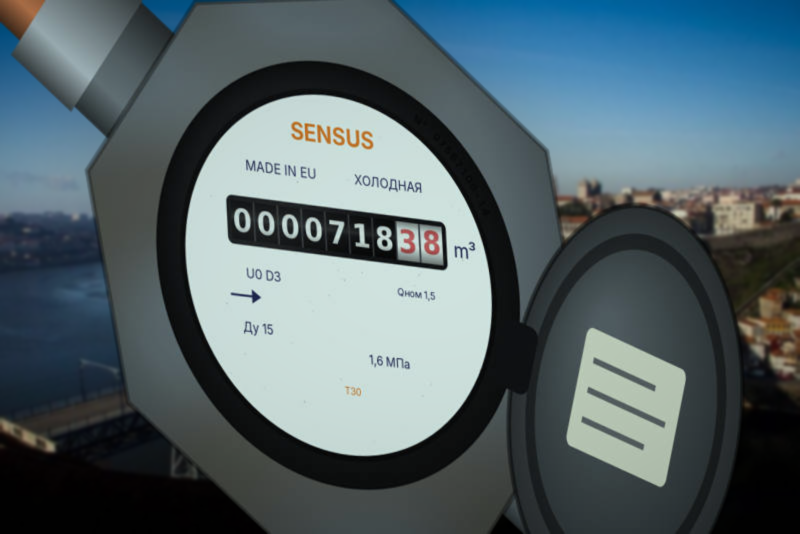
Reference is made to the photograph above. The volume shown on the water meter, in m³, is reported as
718.38 m³
